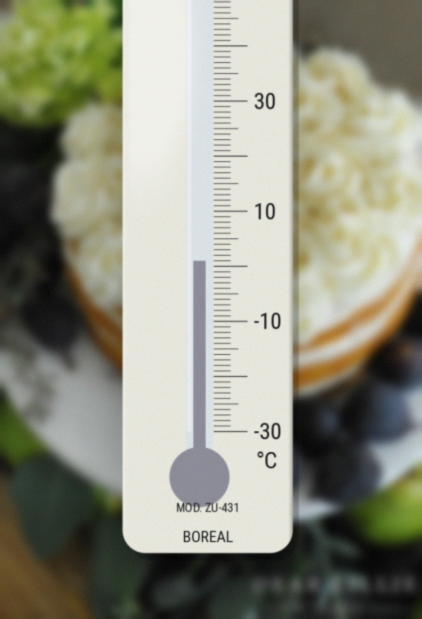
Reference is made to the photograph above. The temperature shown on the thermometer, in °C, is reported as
1 °C
